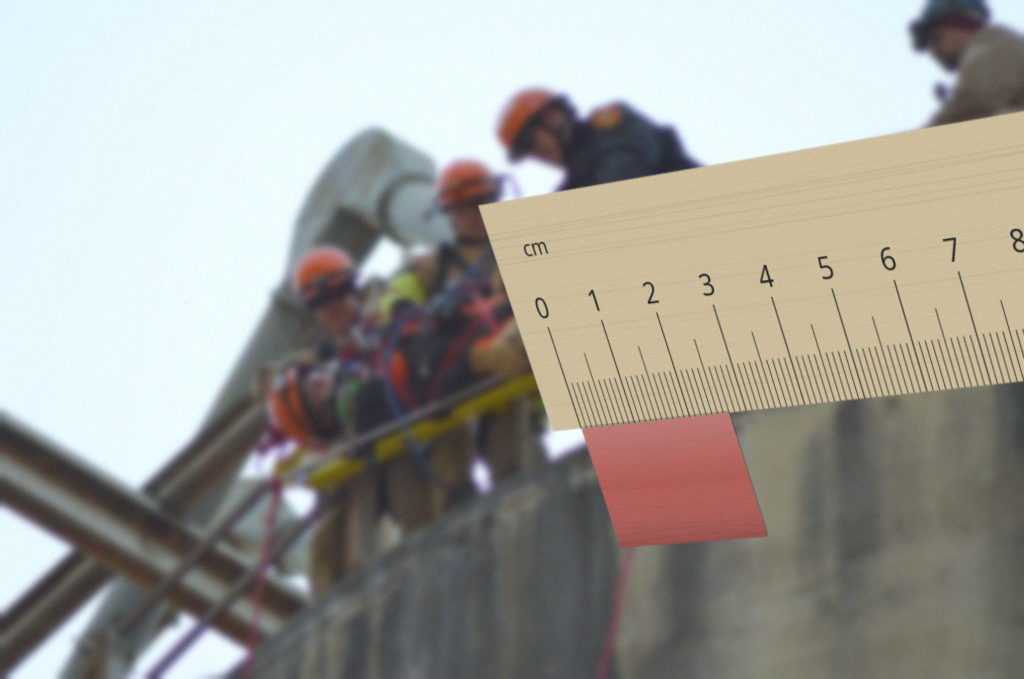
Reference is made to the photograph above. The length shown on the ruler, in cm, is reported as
2.7 cm
